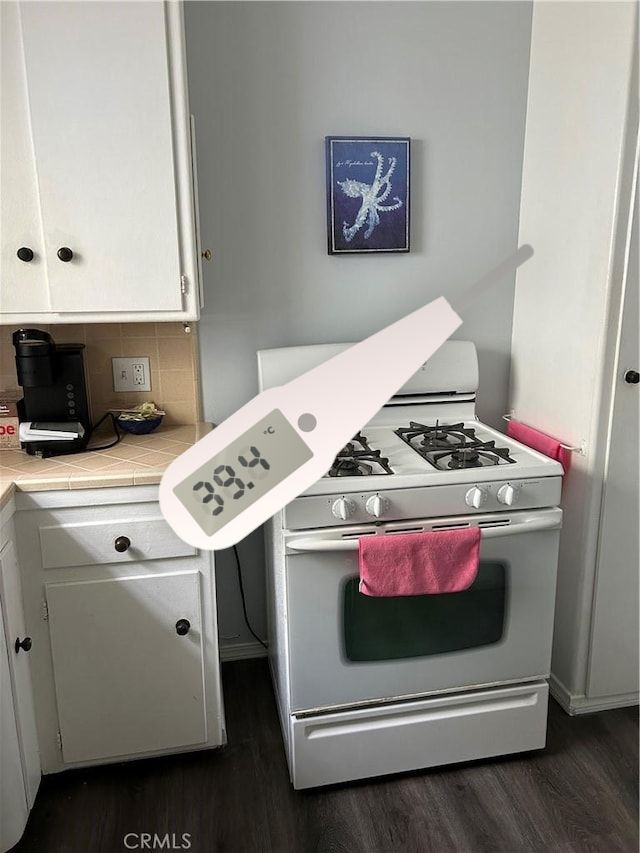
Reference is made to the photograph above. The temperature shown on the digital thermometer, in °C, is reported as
39.4 °C
